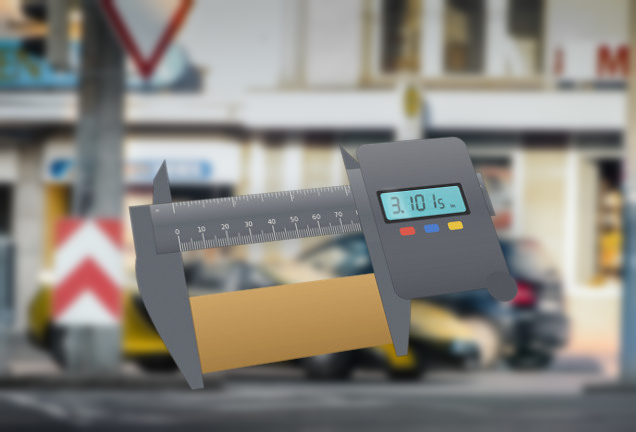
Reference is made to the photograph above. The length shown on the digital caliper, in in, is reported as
3.1015 in
